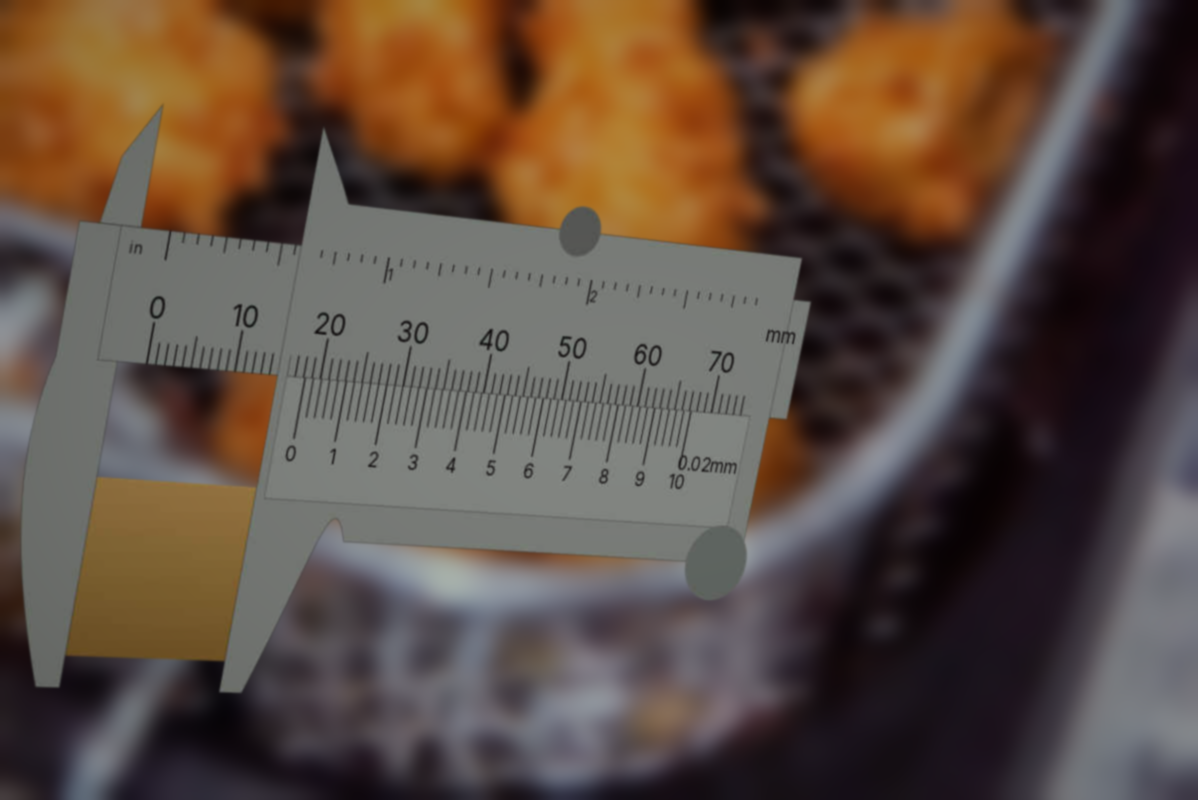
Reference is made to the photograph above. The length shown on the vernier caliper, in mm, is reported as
18.2 mm
